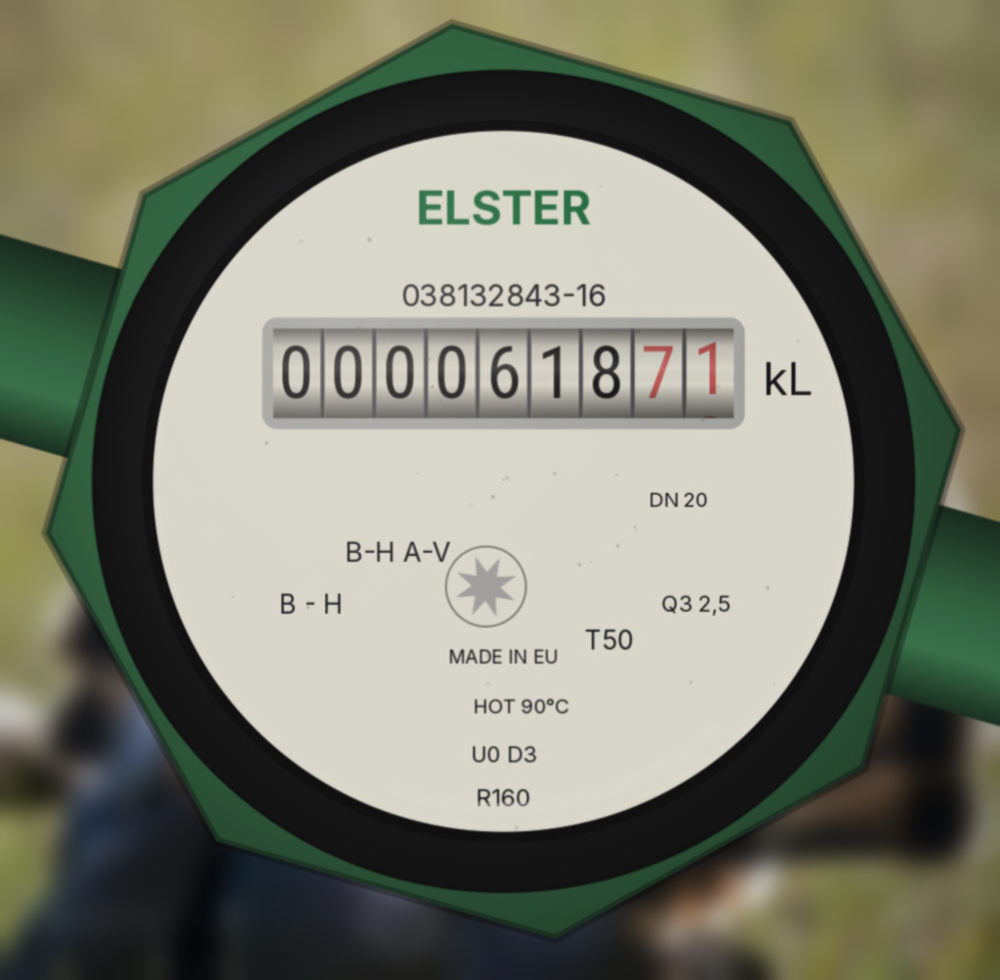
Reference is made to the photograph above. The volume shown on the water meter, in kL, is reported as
618.71 kL
